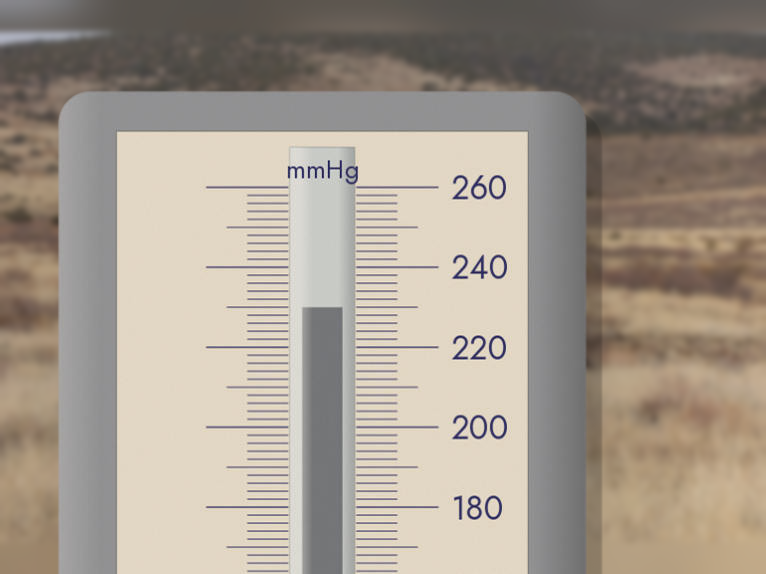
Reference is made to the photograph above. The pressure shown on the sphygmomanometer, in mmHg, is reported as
230 mmHg
